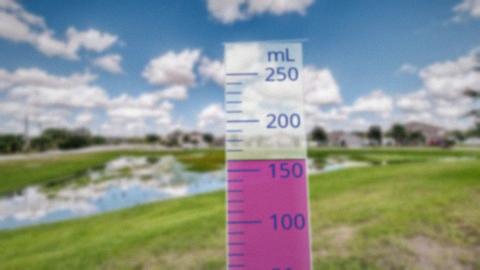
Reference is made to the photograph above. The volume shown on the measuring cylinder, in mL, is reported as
160 mL
